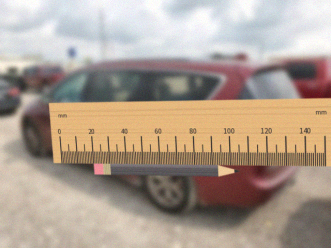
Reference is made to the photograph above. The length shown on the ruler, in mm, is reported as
85 mm
